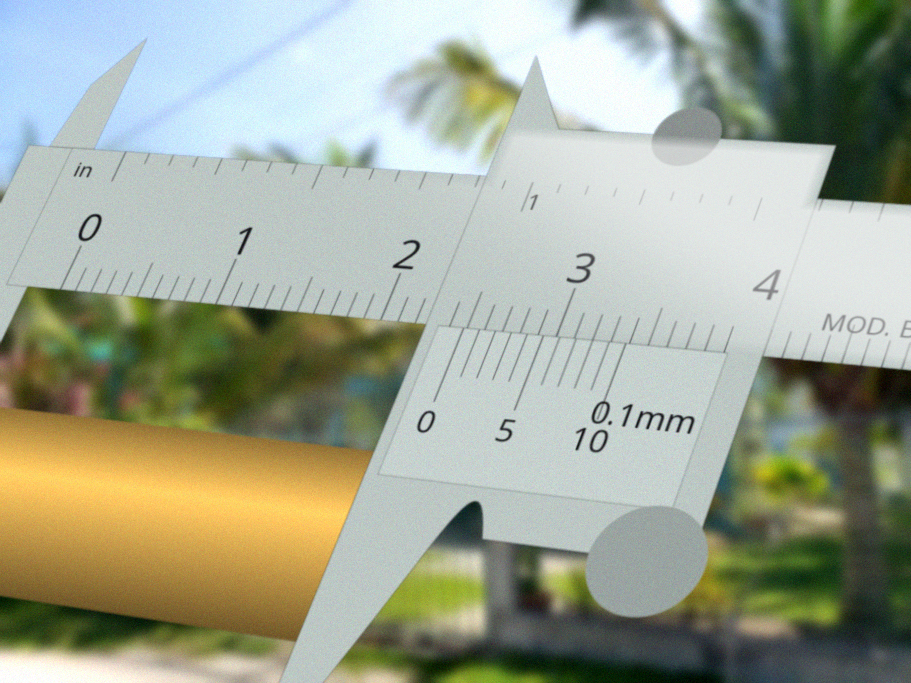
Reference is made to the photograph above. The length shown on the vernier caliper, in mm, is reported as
24.8 mm
